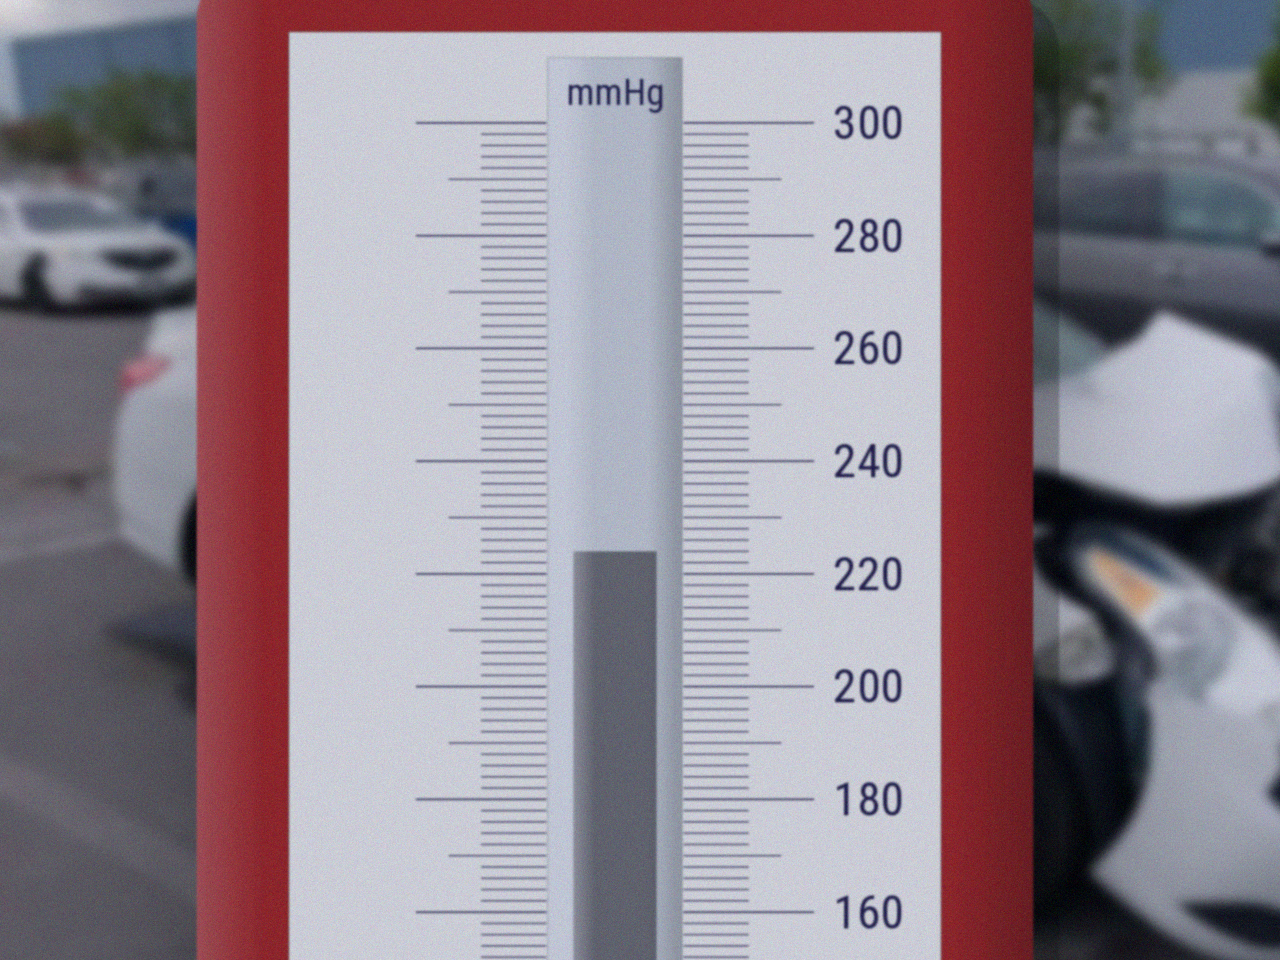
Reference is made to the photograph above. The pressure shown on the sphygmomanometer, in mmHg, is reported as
224 mmHg
